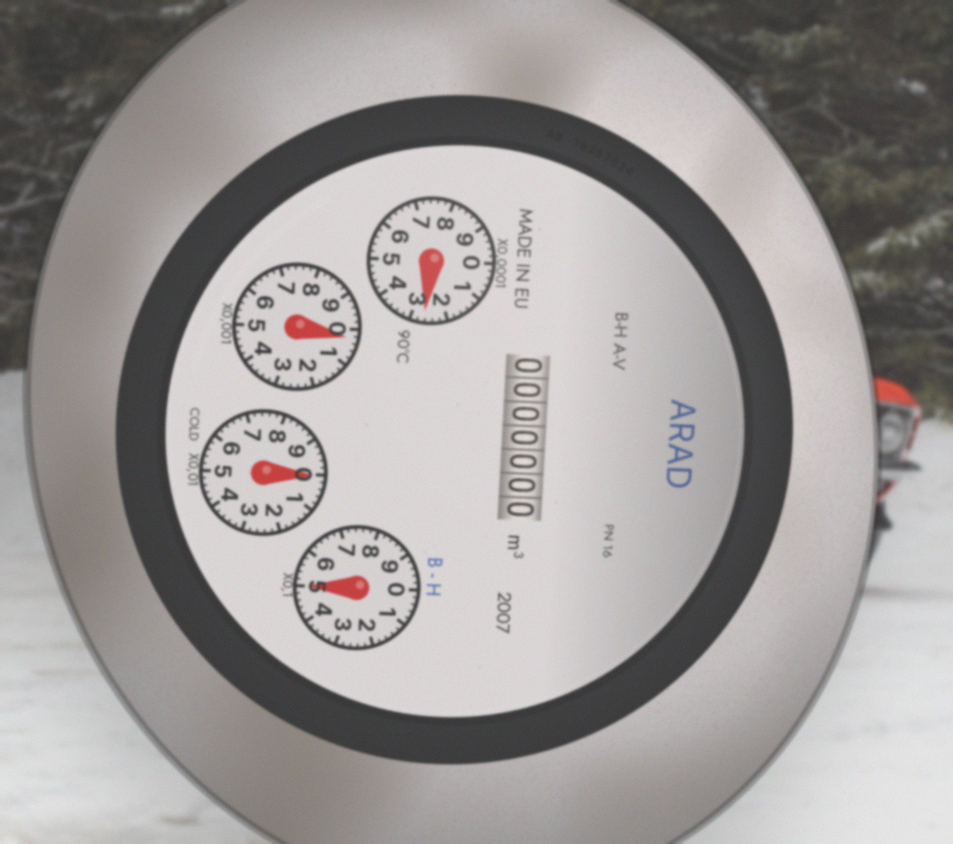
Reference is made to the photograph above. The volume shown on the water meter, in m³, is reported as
0.5002 m³
